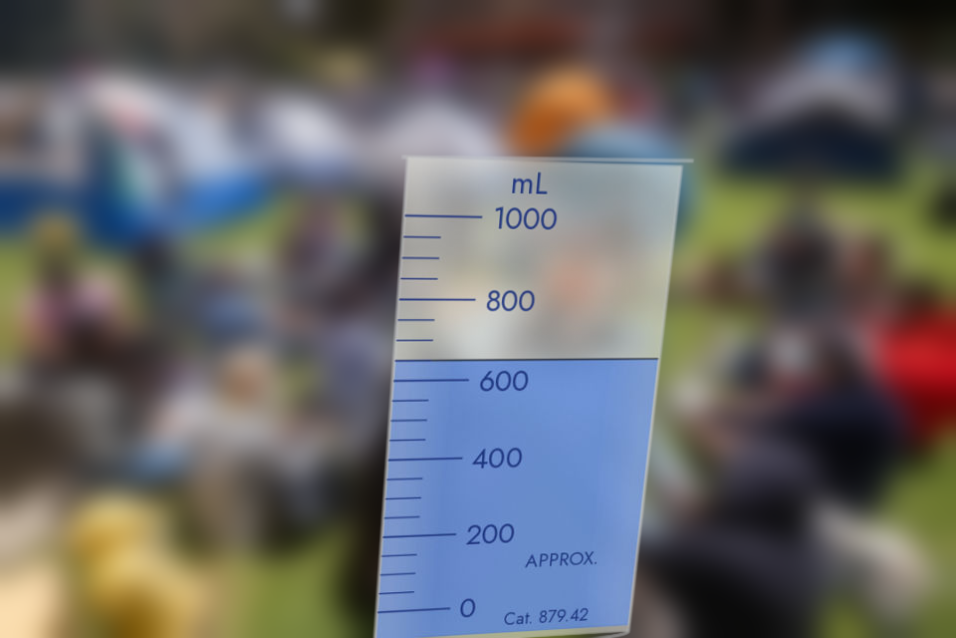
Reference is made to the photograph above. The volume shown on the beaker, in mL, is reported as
650 mL
